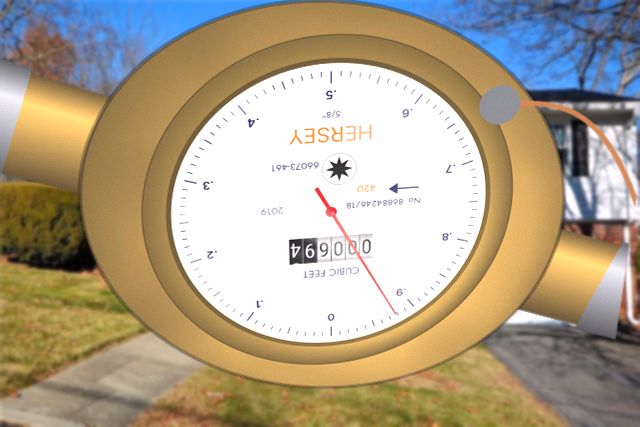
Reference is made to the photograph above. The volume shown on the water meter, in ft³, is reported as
693.92 ft³
